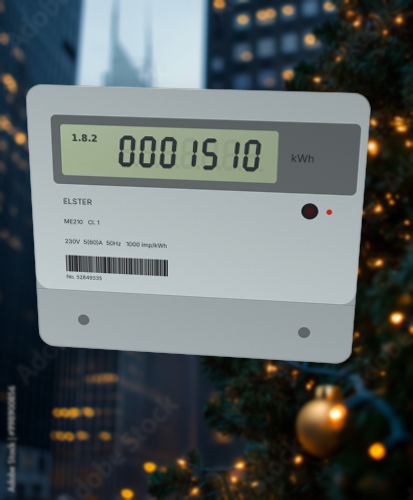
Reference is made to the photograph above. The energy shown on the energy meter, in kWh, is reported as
1510 kWh
